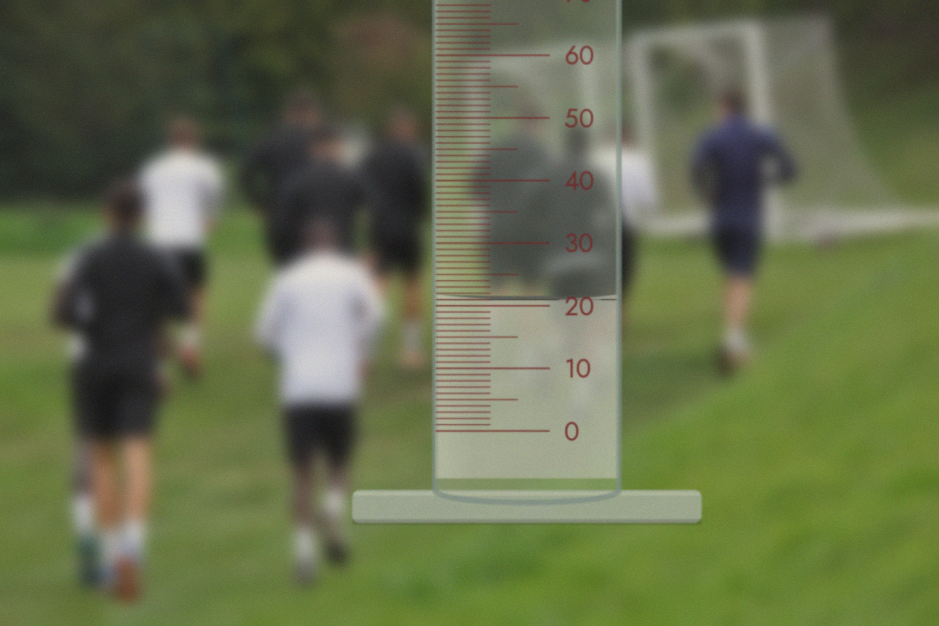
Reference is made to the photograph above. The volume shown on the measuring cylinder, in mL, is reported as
21 mL
